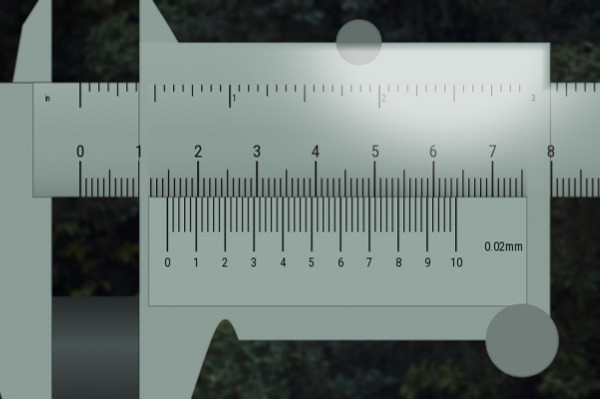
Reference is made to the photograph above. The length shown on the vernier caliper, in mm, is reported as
14.8 mm
